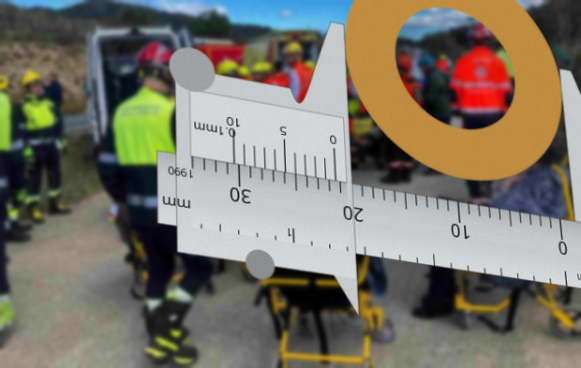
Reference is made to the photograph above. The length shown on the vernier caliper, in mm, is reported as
21.4 mm
